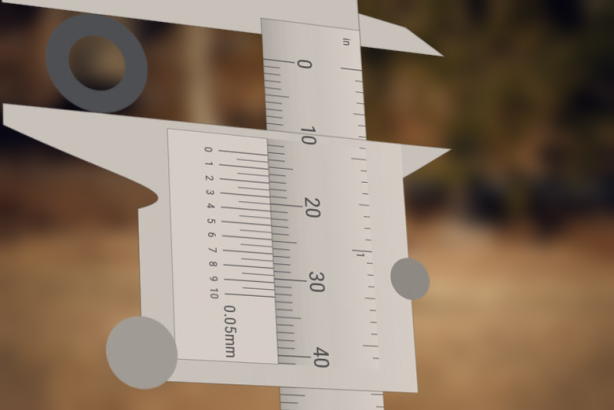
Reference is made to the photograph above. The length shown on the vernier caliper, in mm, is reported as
13.4 mm
